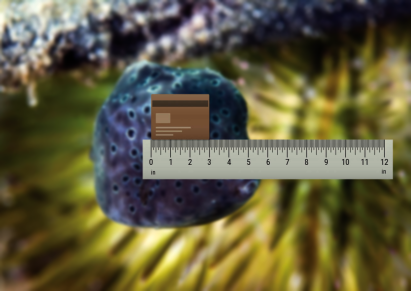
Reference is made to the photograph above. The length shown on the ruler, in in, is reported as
3 in
